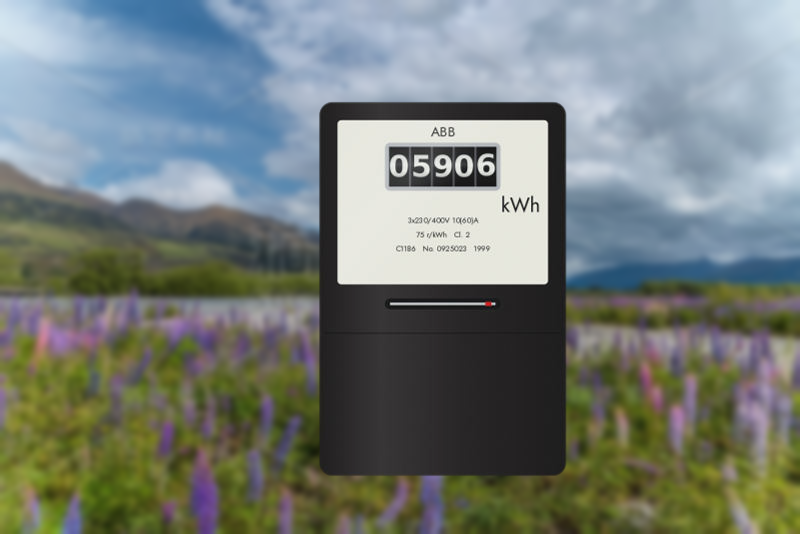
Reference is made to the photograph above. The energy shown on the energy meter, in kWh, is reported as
5906 kWh
